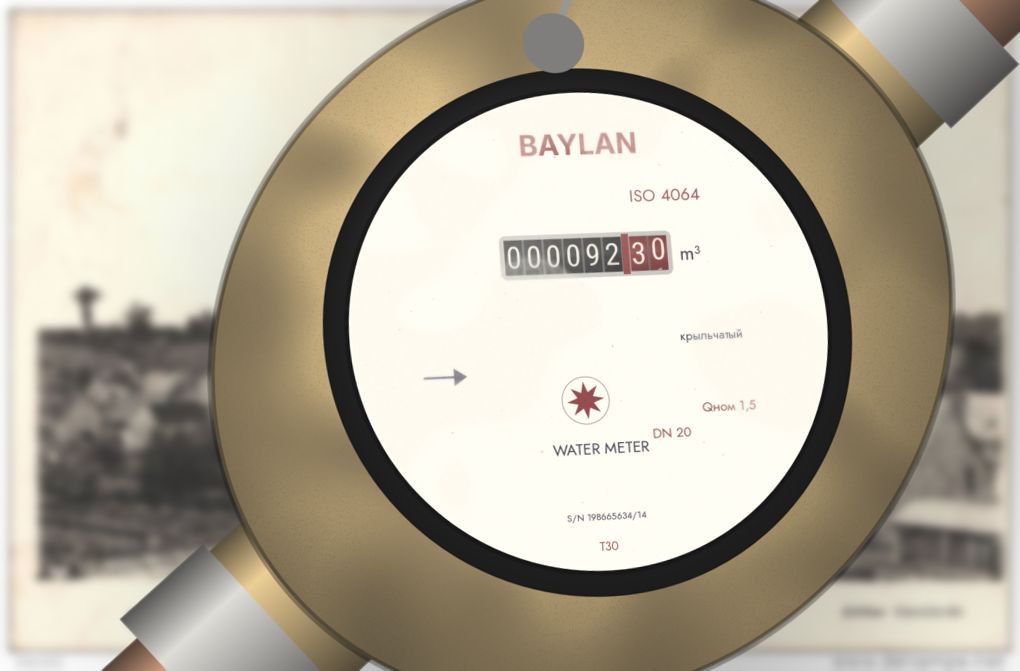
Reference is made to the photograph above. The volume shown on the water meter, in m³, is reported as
92.30 m³
